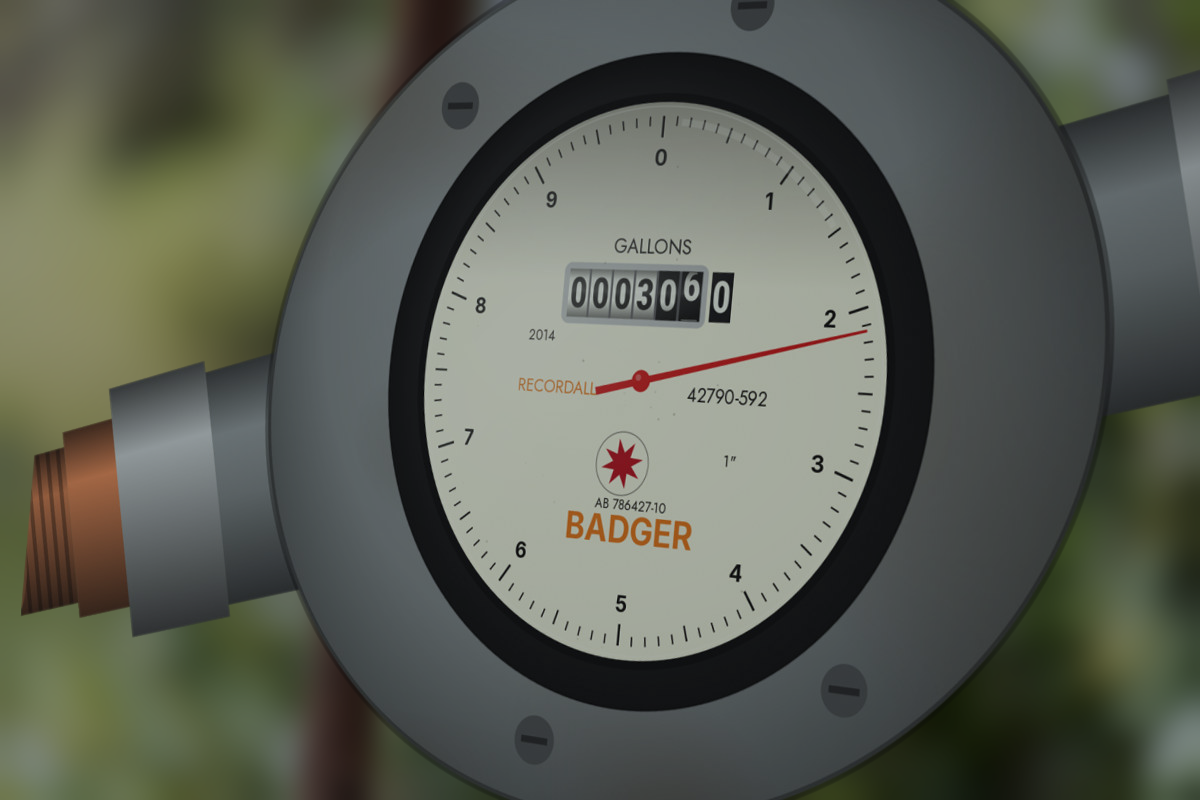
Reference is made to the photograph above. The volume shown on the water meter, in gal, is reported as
3062.1 gal
